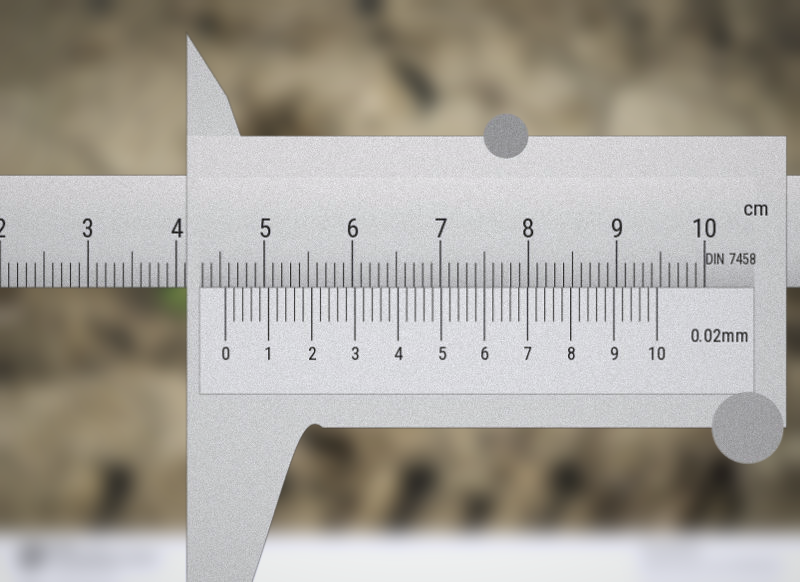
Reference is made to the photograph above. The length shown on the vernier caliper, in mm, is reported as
45.6 mm
